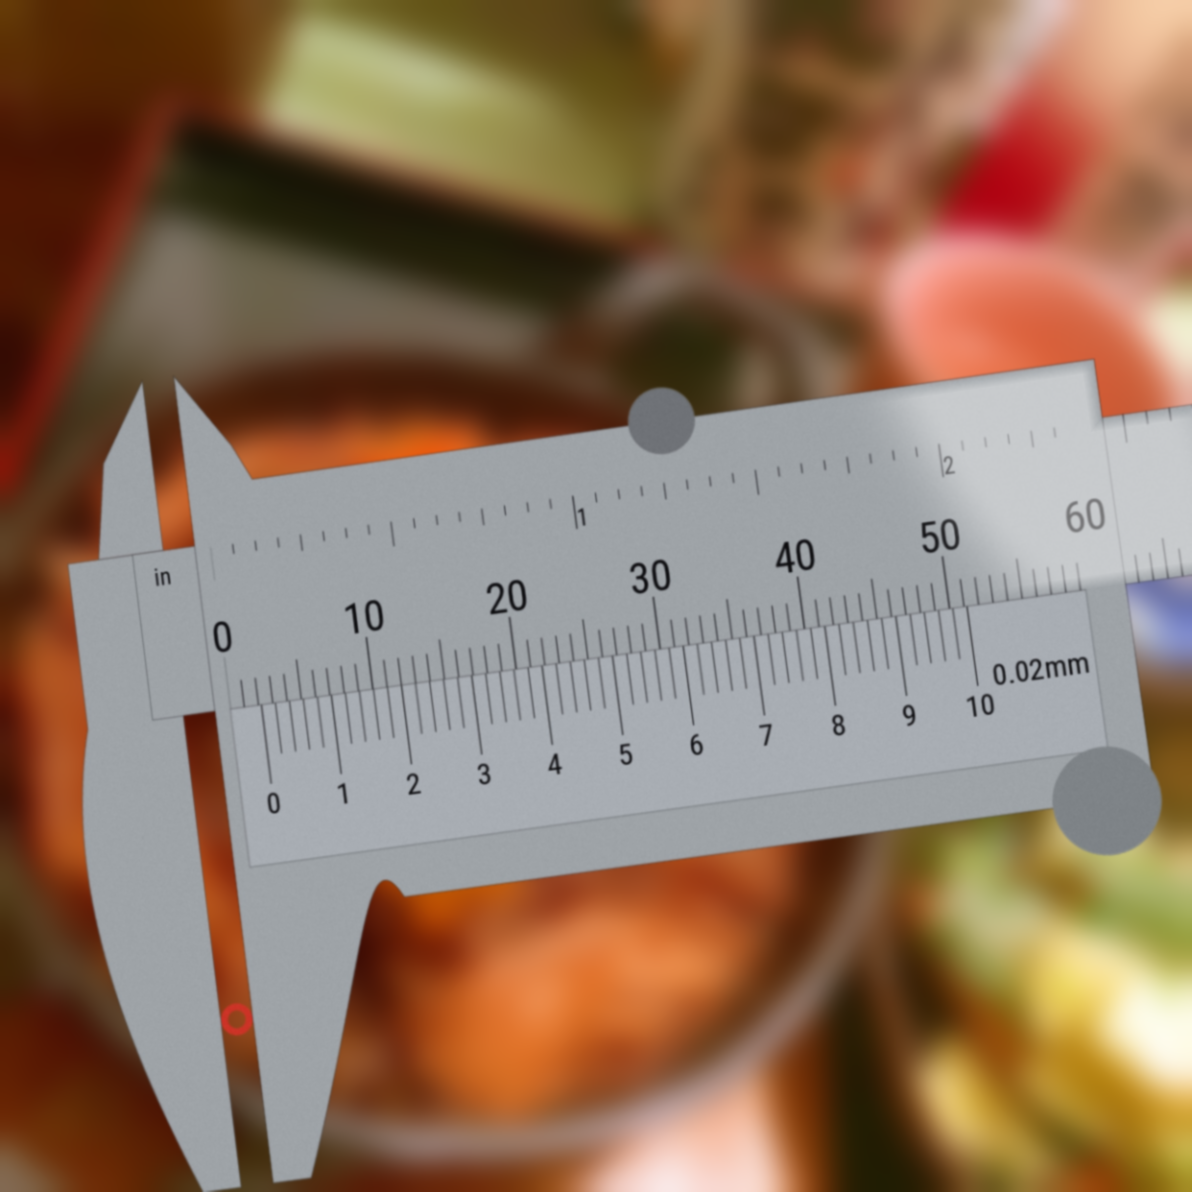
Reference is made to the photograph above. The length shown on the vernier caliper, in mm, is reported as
2.2 mm
